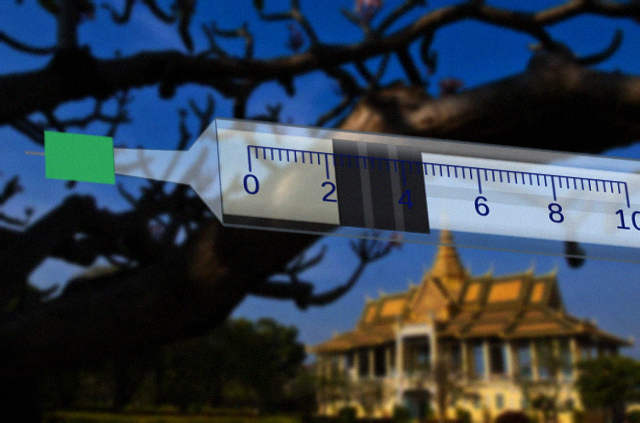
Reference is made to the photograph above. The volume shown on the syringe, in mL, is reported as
2.2 mL
